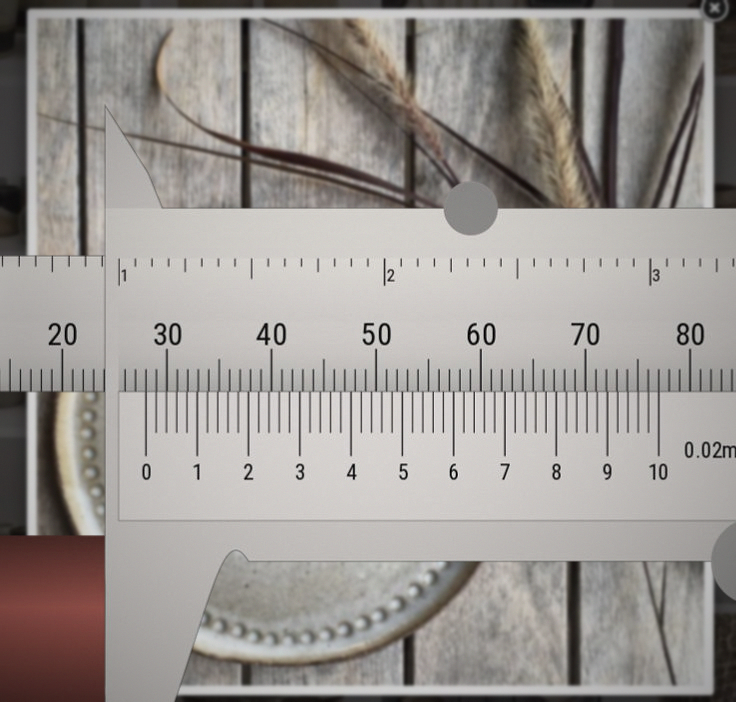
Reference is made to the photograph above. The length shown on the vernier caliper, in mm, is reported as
28.0 mm
